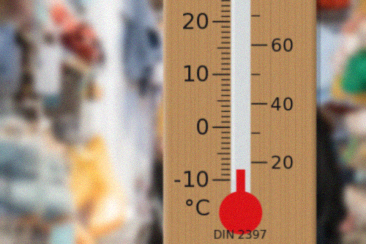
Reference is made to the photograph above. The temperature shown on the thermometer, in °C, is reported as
-8 °C
